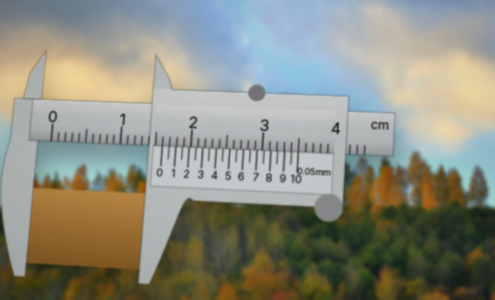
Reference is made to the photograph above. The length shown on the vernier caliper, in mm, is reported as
16.0 mm
